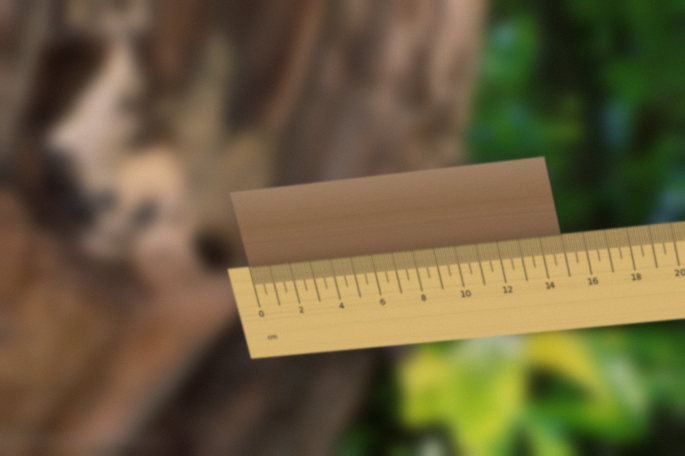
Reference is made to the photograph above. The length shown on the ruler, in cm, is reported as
15 cm
